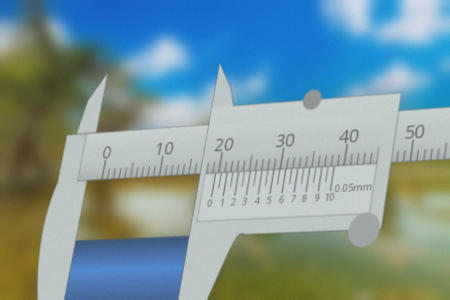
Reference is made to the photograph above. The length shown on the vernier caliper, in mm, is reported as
19.5 mm
